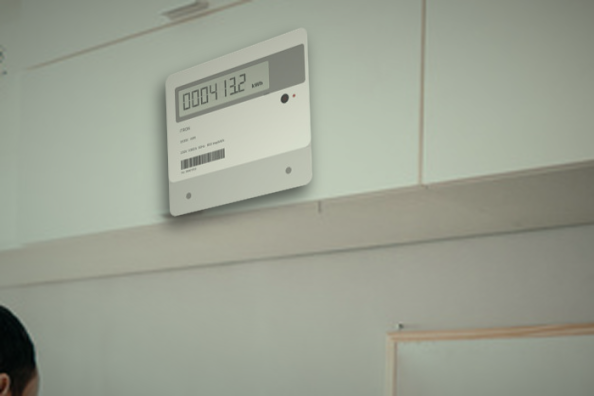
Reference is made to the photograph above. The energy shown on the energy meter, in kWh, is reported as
413.2 kWh
